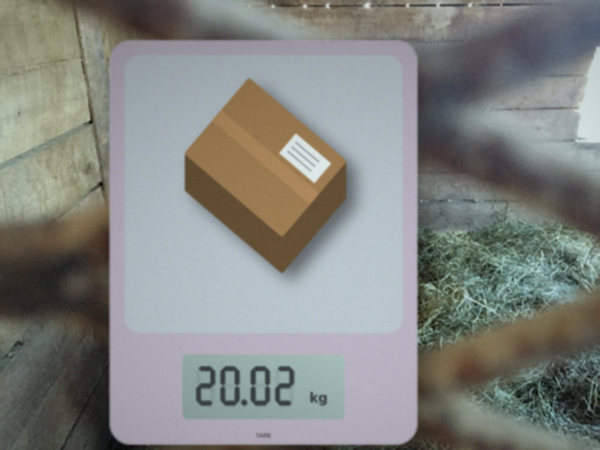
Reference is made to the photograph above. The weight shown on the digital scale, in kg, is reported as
20.02 kg
